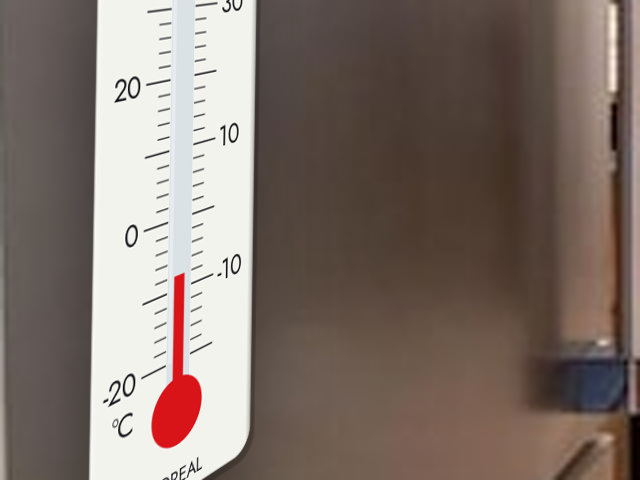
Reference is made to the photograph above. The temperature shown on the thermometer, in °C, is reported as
-8 °C
